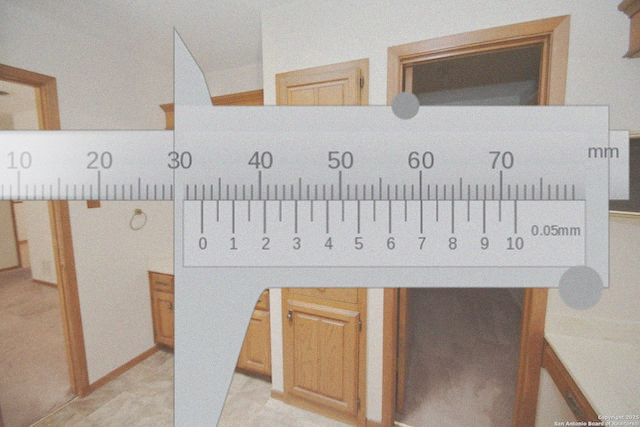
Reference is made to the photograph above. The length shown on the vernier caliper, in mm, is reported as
32.8 mm
